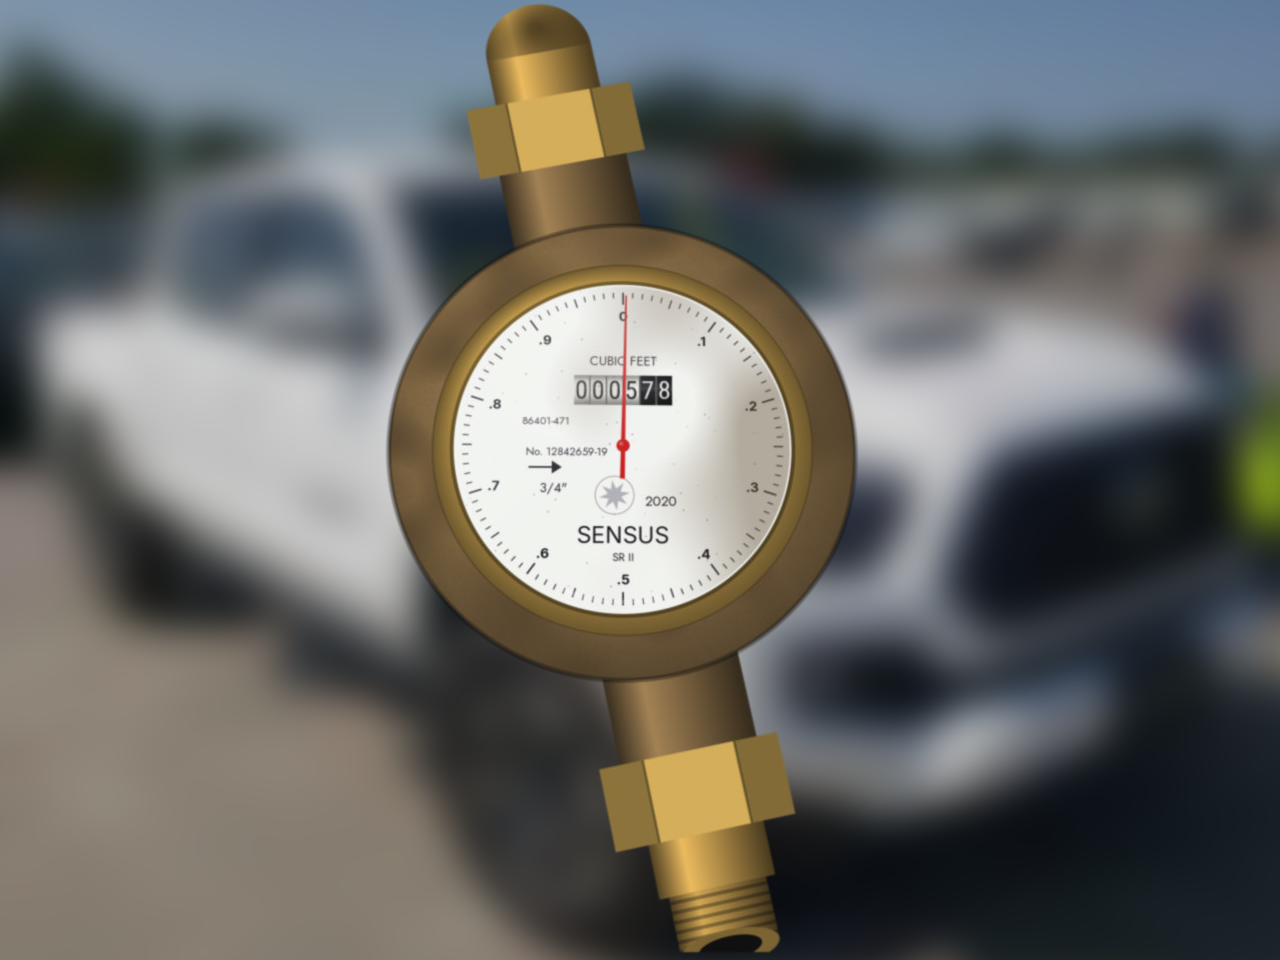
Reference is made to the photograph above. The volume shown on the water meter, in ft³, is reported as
578.00 ft³
